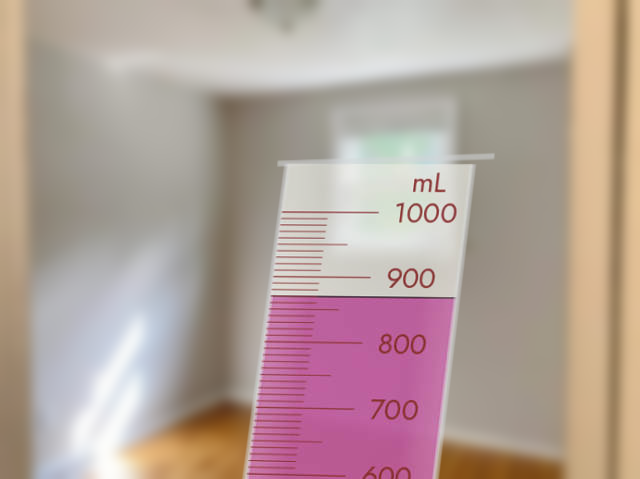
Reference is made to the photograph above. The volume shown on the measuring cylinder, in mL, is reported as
870 mL
